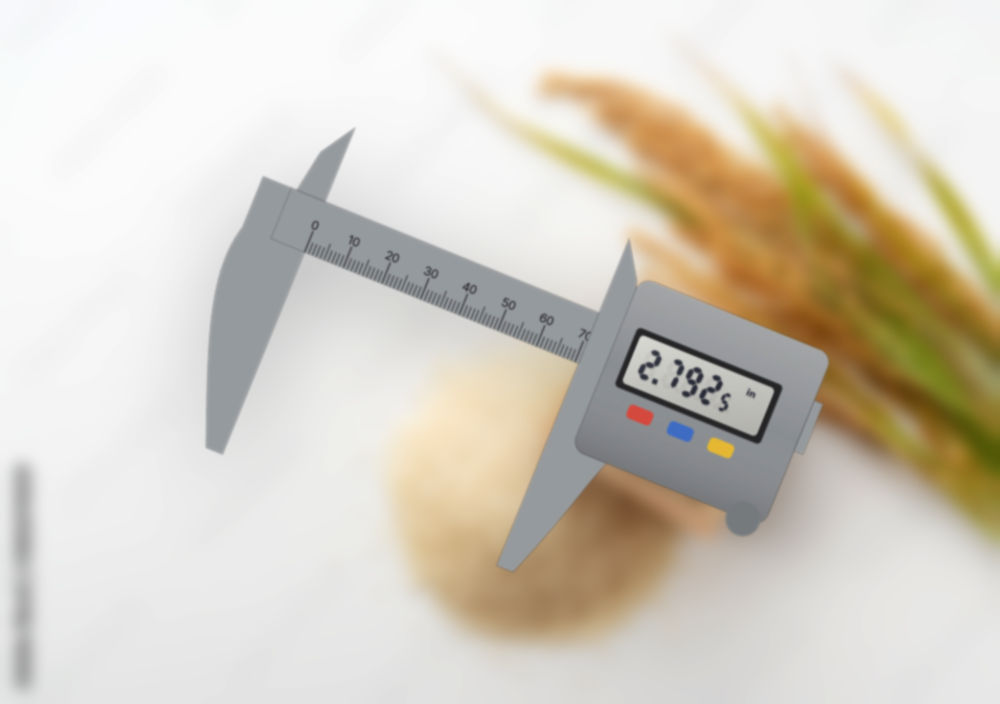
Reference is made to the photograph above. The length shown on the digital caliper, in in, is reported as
2.7925 in
